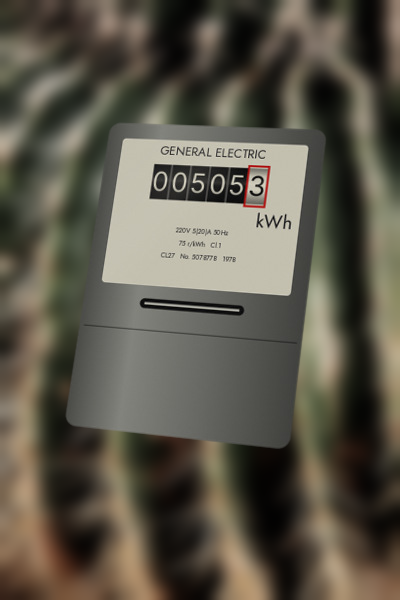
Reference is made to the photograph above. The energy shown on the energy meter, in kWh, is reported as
505.3 kWh
